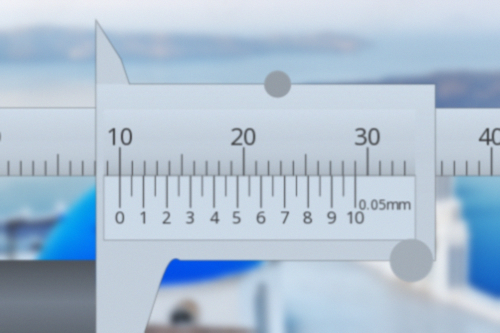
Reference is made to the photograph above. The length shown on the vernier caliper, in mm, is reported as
10.0 mm
